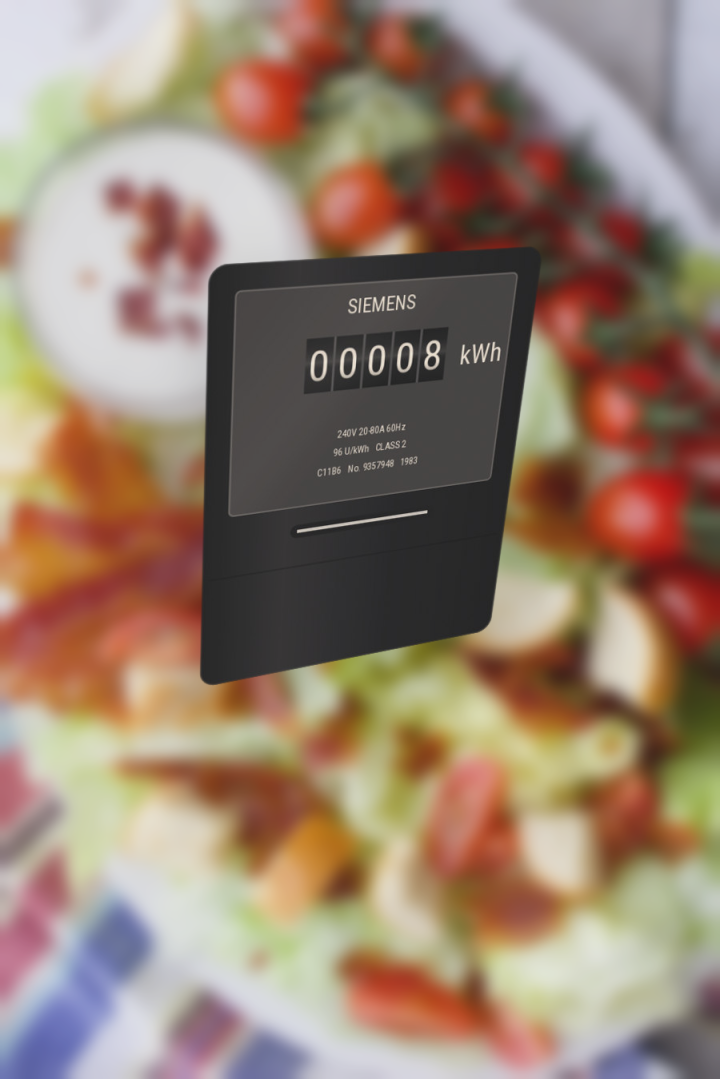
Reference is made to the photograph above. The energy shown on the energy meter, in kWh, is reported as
8 kWh
